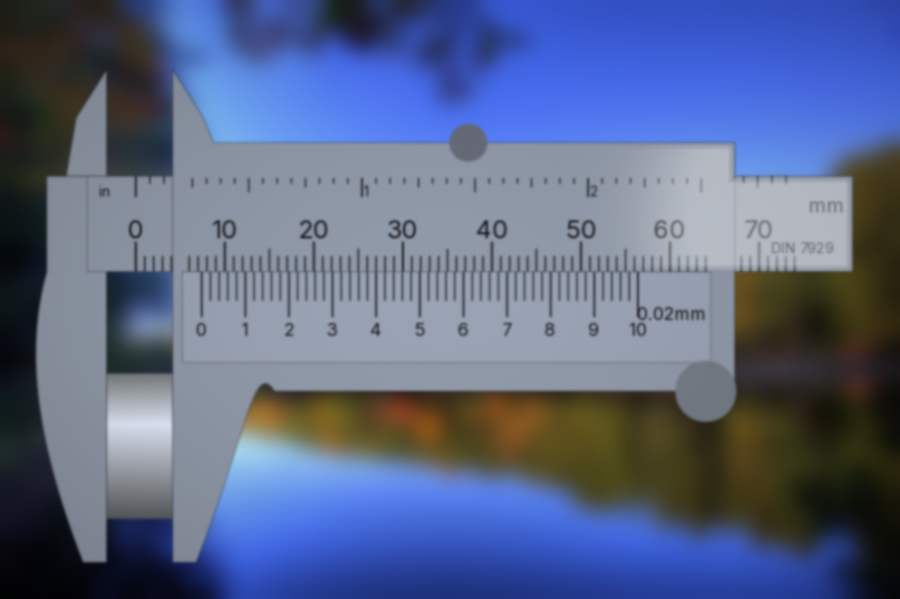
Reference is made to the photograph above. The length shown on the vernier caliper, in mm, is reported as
7.4 mm
